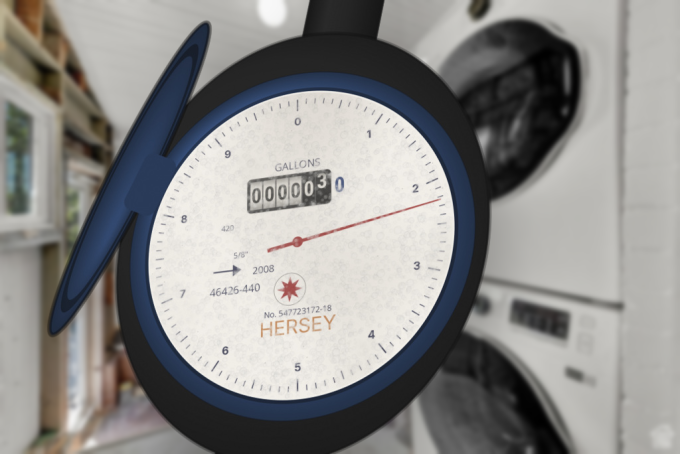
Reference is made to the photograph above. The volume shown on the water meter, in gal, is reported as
32.2 gal
